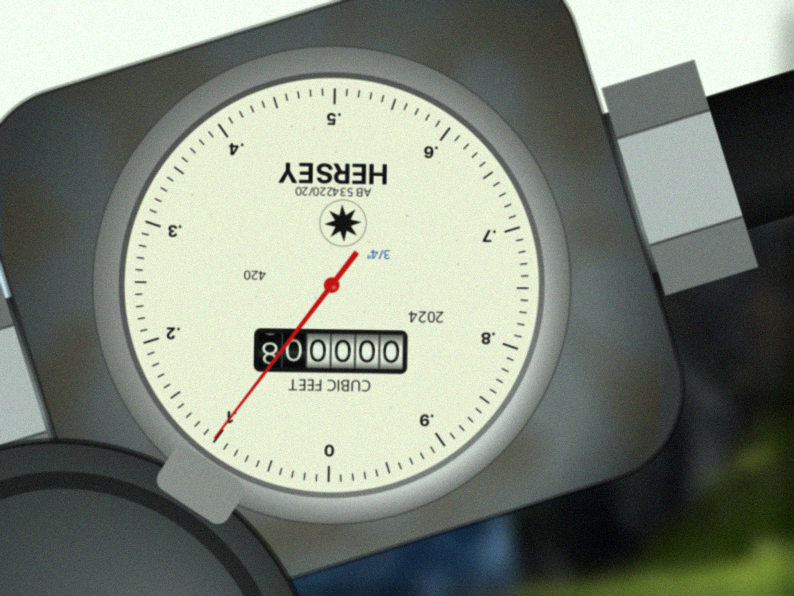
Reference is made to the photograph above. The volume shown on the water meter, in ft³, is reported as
8.10 ft³
